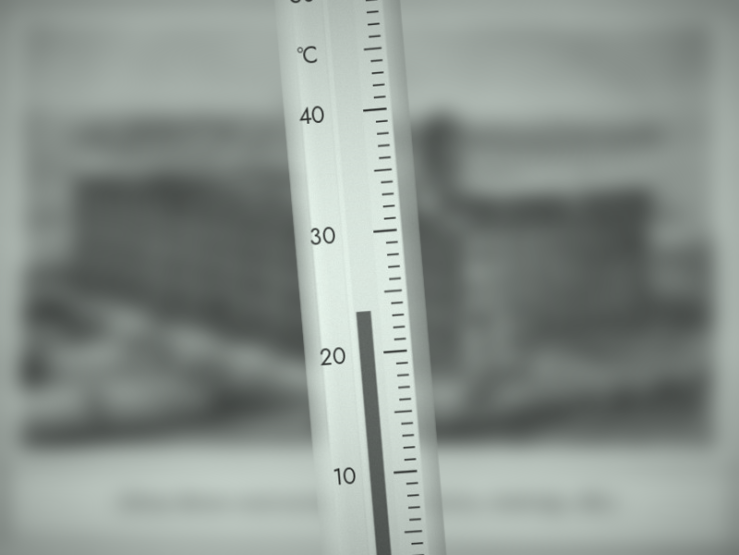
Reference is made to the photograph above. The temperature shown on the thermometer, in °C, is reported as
23.5 °C
